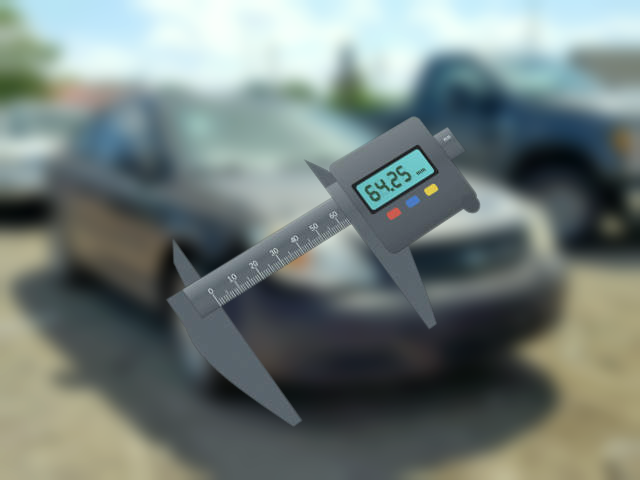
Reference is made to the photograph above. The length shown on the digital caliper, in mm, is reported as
64.25 mm
